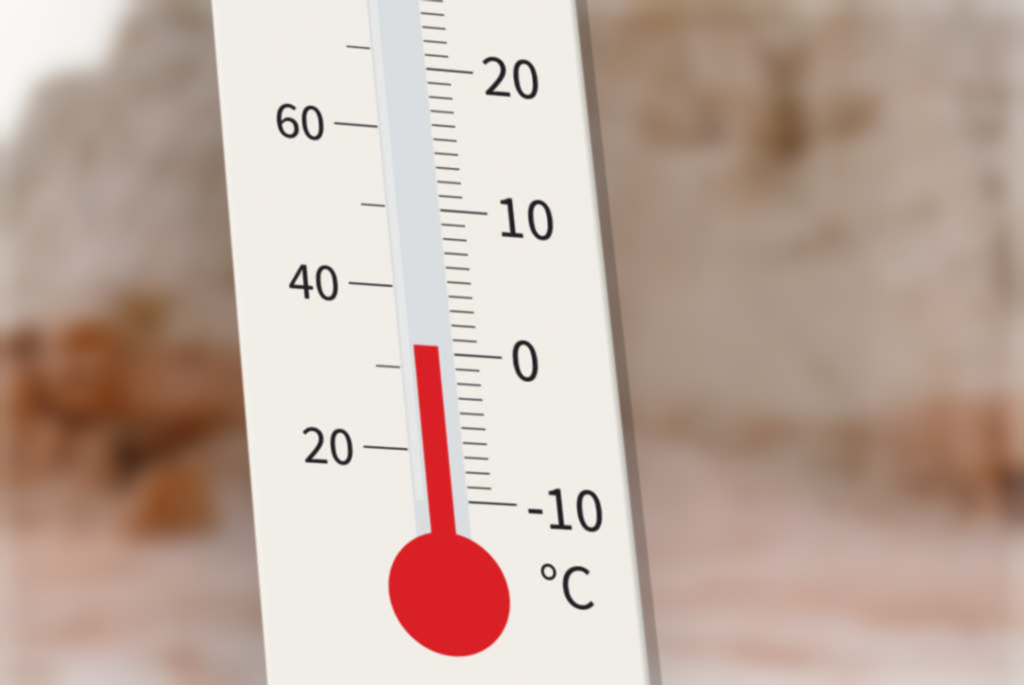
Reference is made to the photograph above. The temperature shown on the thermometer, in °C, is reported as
0.5 °C
